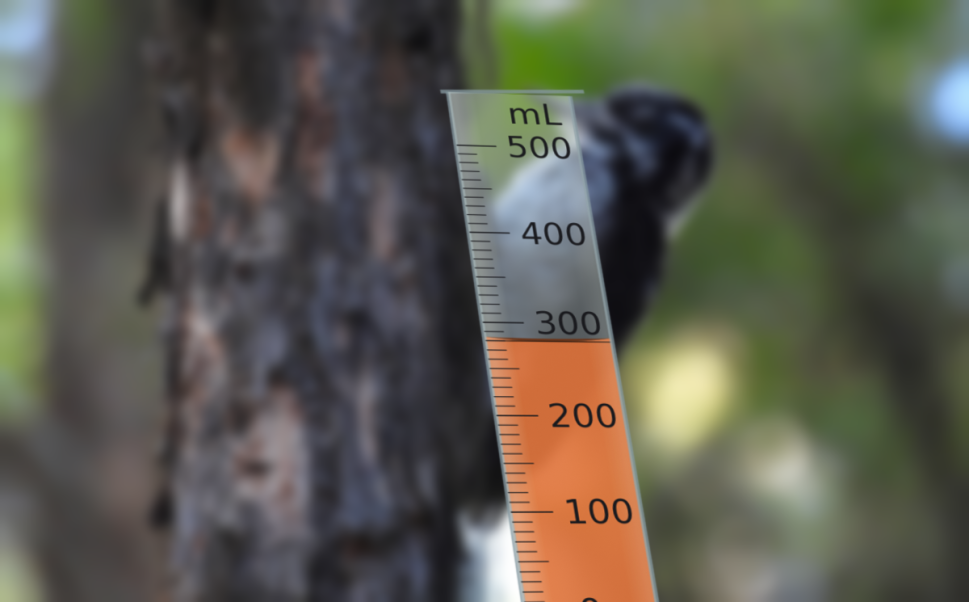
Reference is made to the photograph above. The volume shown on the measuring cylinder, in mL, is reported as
280 mL
